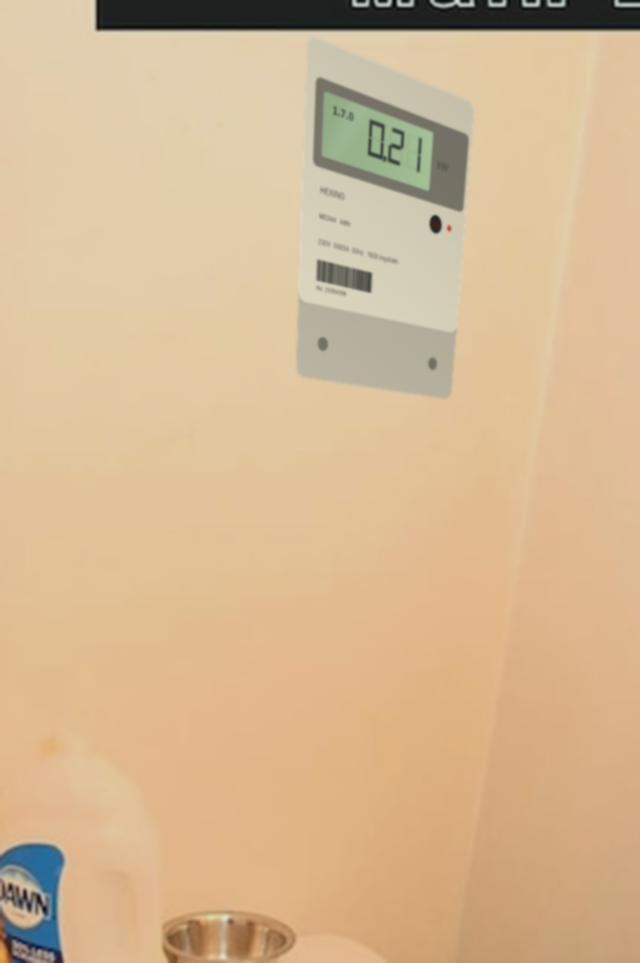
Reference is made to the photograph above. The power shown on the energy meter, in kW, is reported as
0.21 kW
